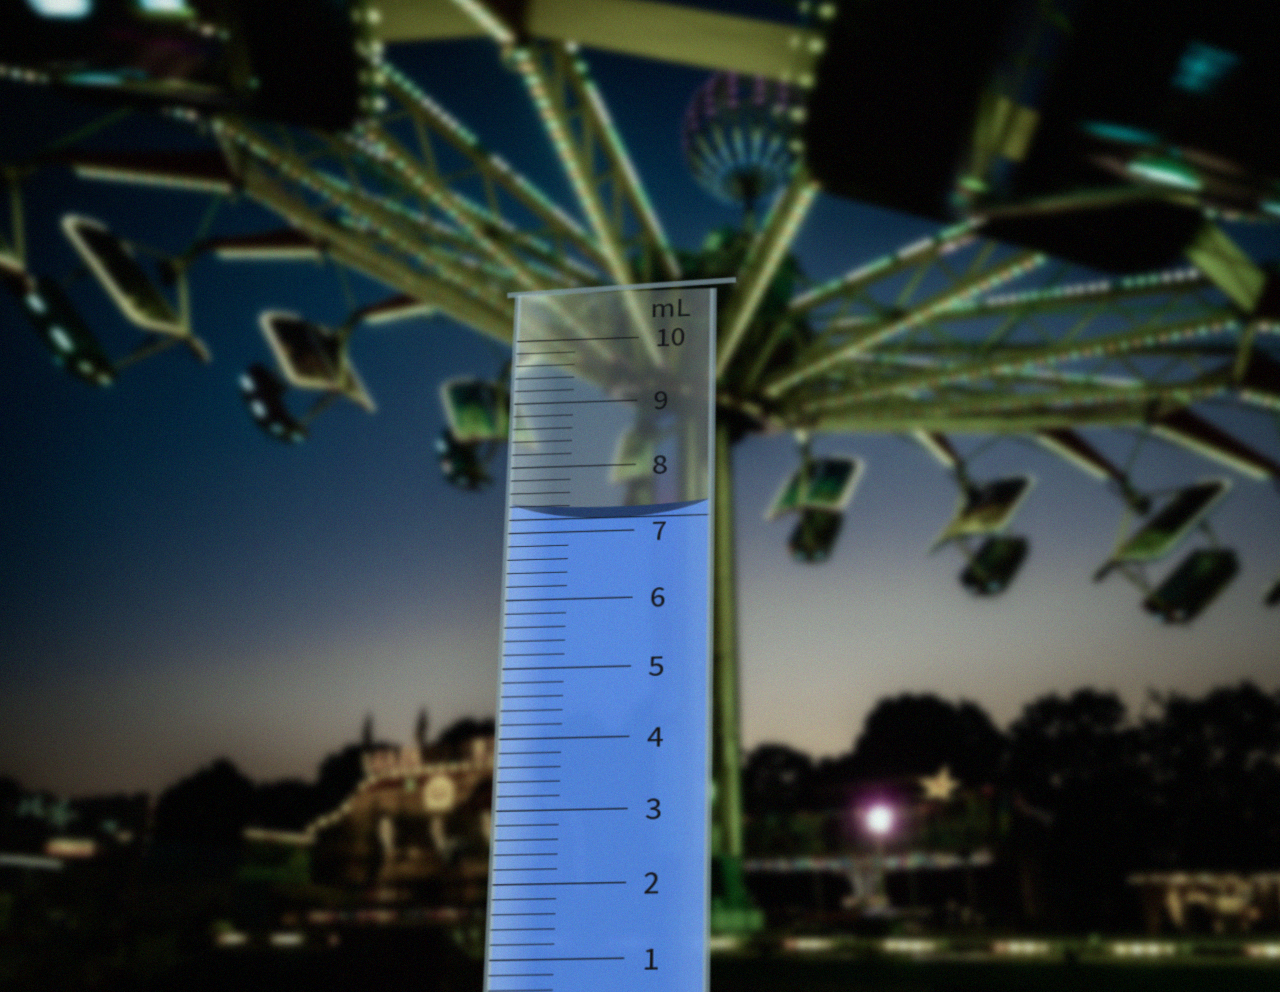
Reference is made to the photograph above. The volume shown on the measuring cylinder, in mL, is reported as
7.2 mL
